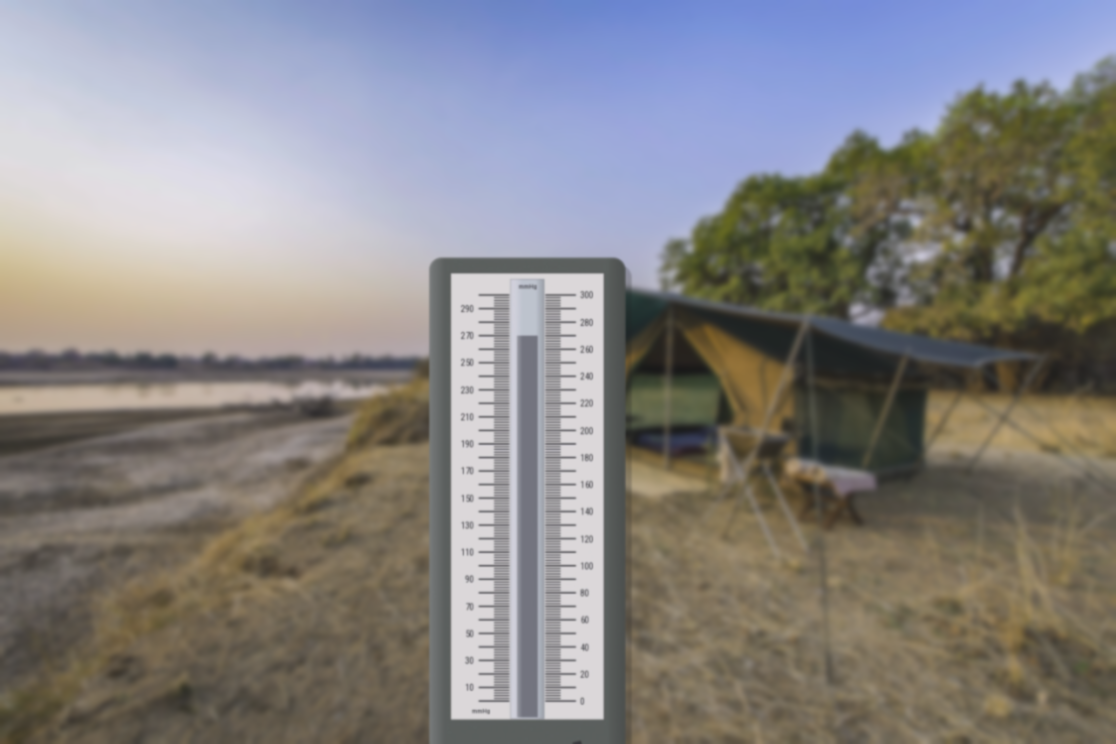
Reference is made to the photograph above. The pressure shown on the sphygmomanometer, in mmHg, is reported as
270 mmHg
